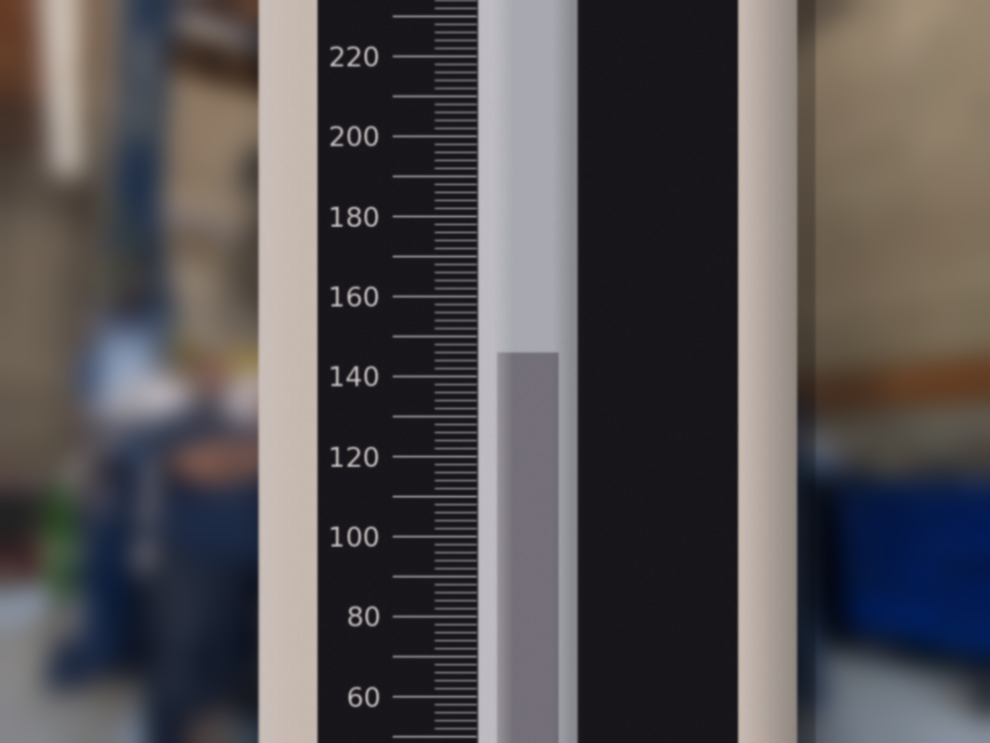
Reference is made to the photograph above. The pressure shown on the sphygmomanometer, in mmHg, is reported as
146 mmHg
